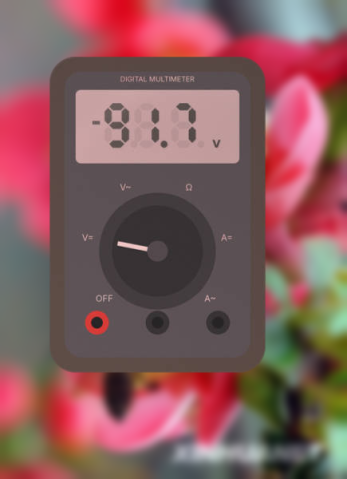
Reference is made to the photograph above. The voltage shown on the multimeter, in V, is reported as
-91.7 V
